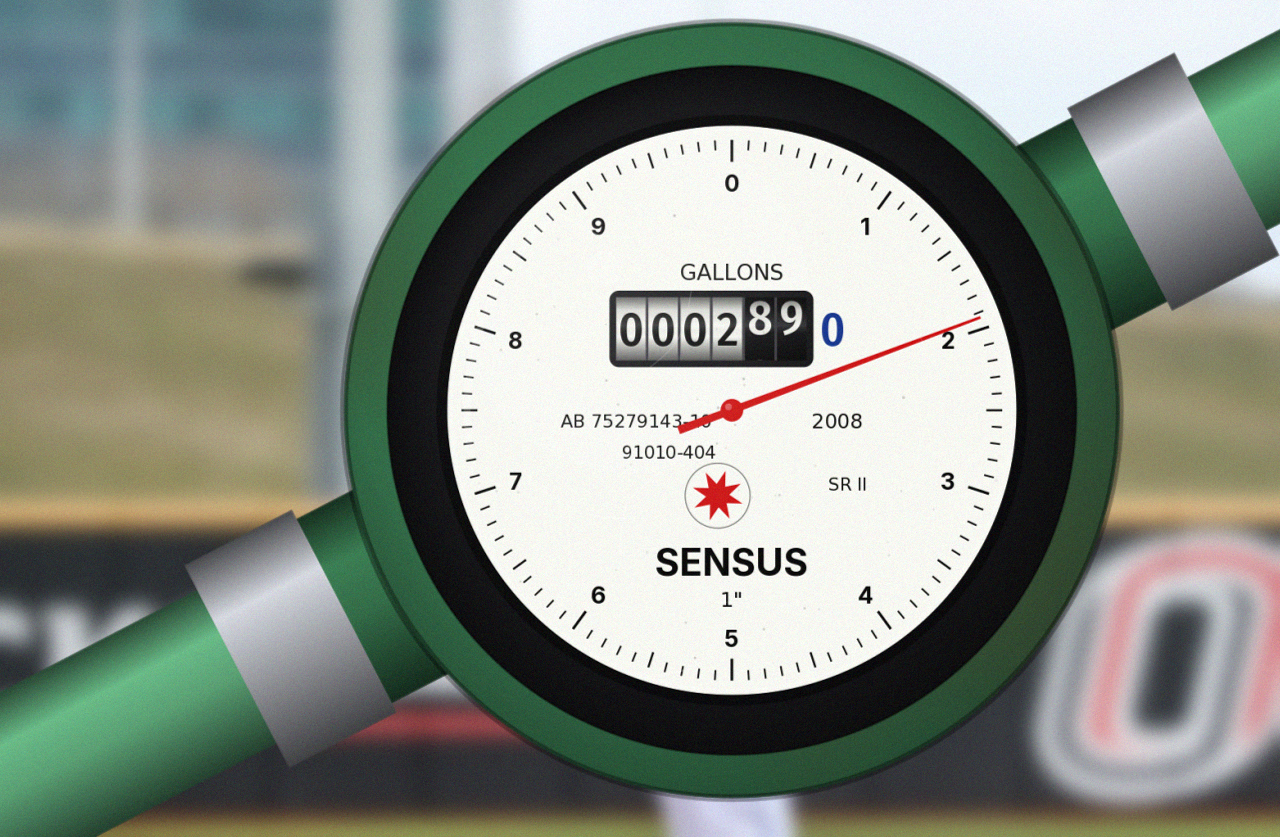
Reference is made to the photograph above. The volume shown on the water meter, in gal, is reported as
2891.9 gal
